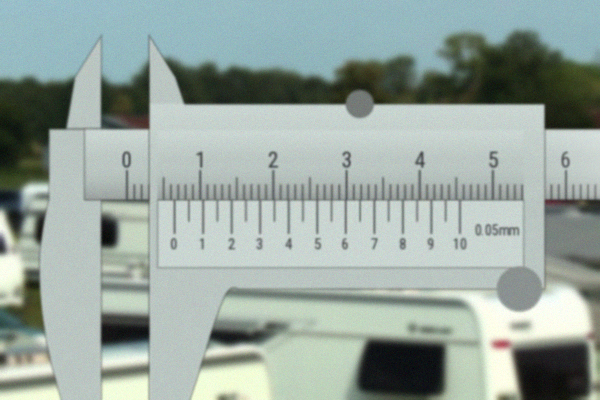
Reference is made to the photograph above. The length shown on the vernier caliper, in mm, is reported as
6.5 mm
